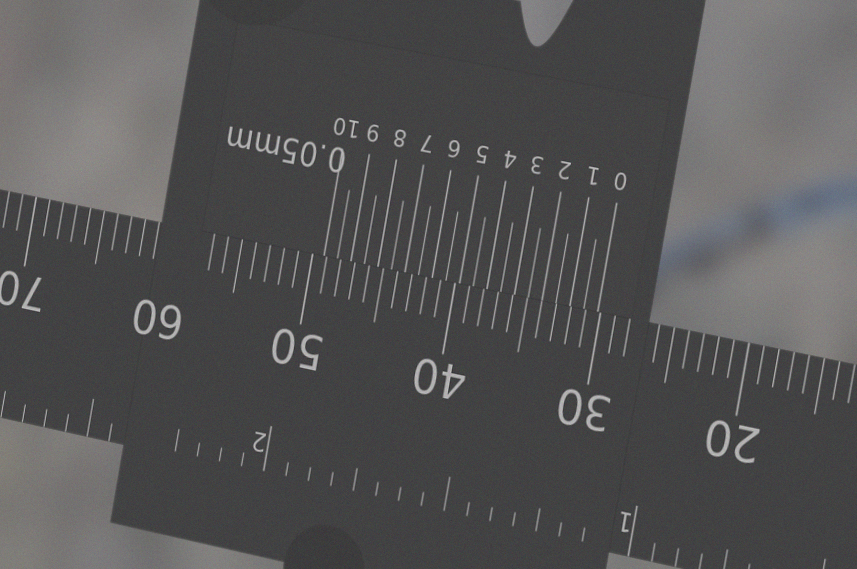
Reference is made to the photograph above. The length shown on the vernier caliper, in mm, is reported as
30.2 mm
